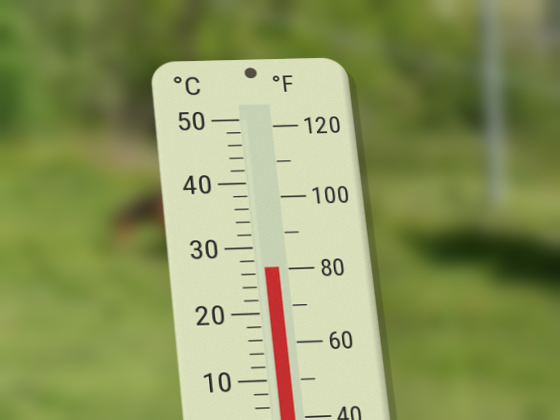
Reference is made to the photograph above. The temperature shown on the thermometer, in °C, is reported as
27 °C
